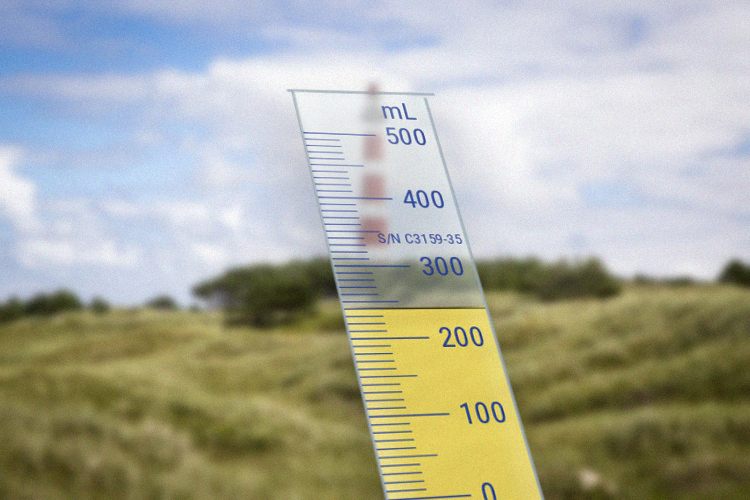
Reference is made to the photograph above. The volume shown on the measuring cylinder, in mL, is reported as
240 mL
